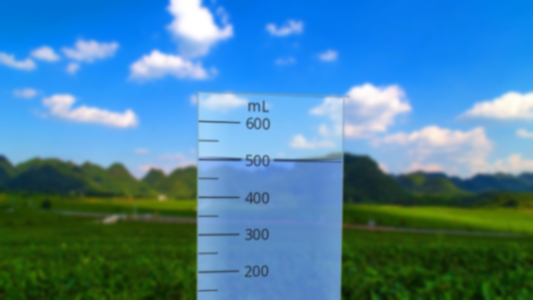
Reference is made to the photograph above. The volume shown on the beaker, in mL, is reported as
500 mL
